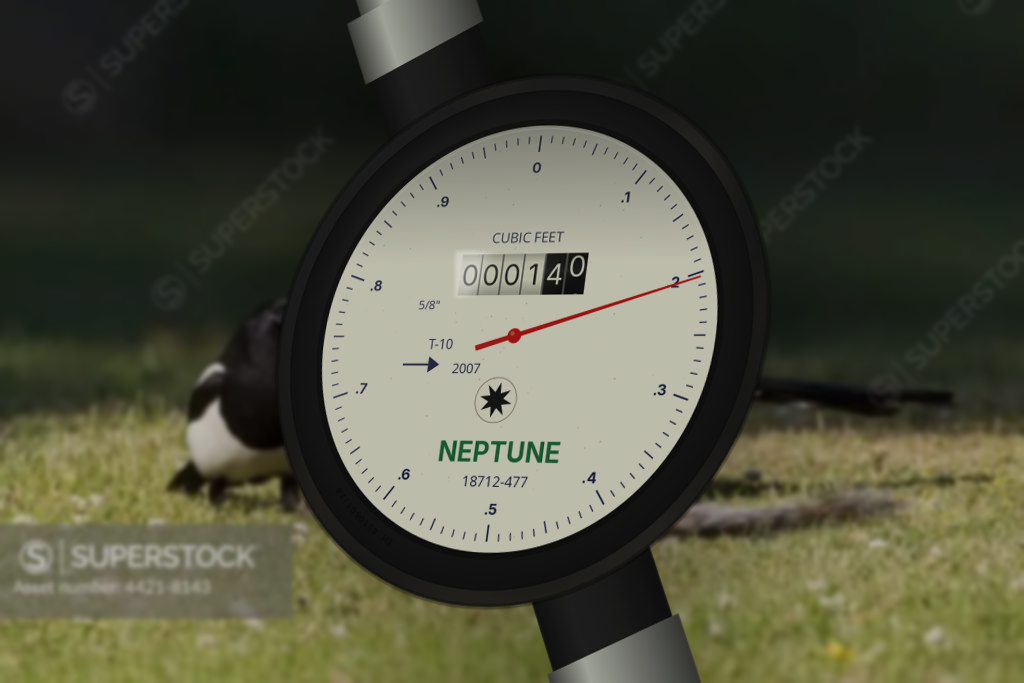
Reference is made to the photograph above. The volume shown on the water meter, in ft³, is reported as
140.20 ft³
